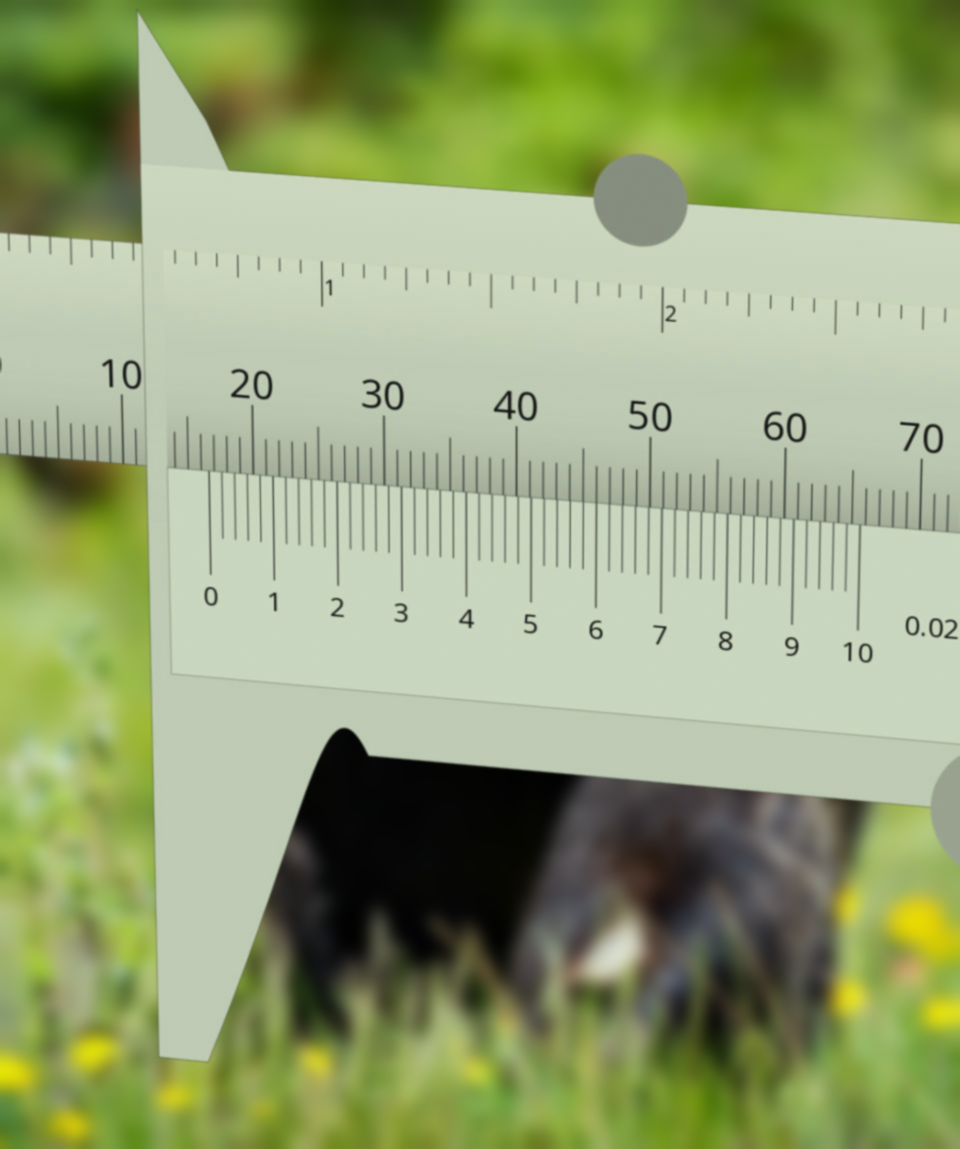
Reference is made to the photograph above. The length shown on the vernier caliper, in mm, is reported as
16.6 mm
